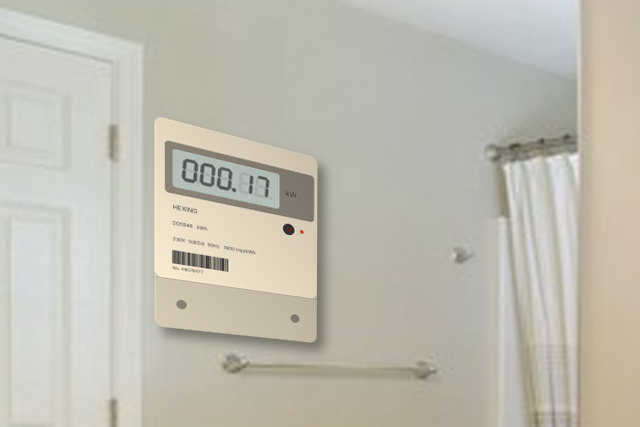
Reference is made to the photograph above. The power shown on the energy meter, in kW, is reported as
0.17 kW
